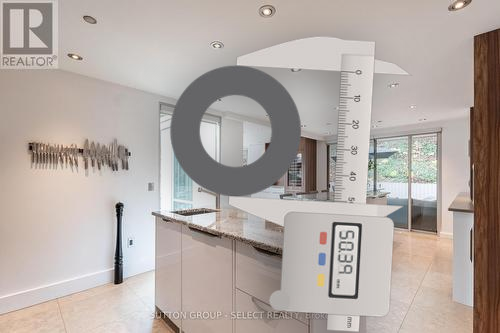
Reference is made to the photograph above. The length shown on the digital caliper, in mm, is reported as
50.39 mm
